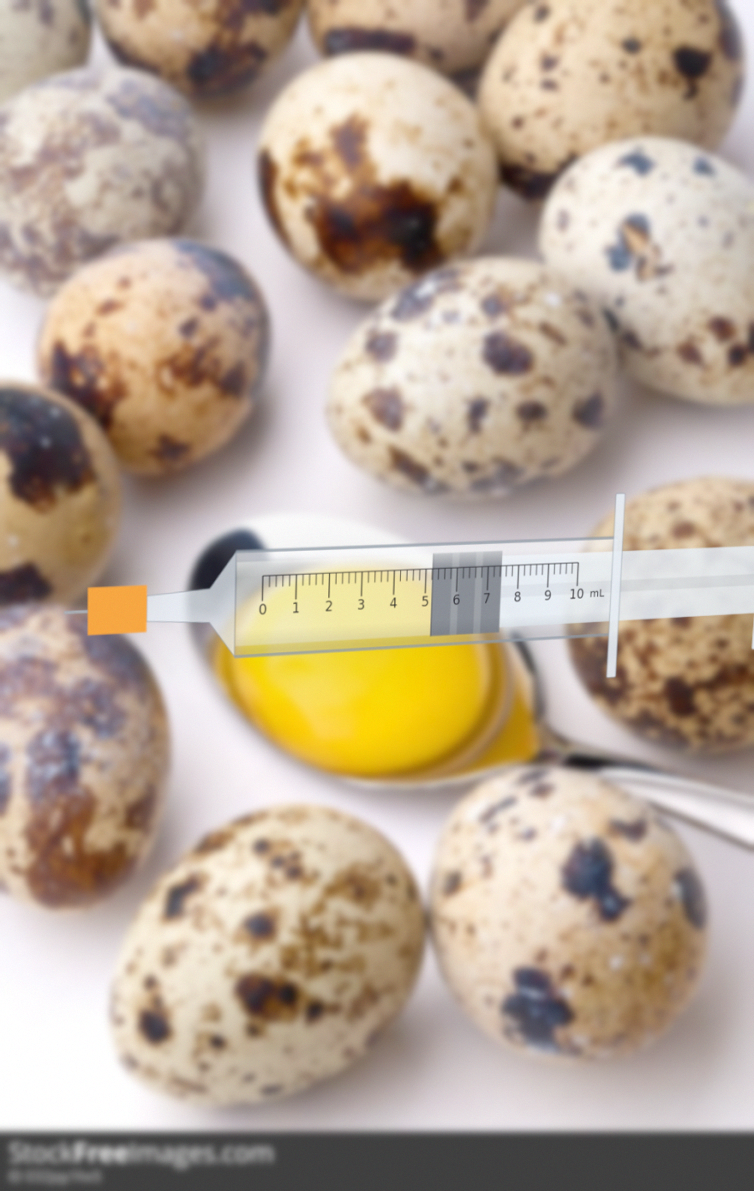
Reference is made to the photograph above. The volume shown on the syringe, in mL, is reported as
5.2 mL
